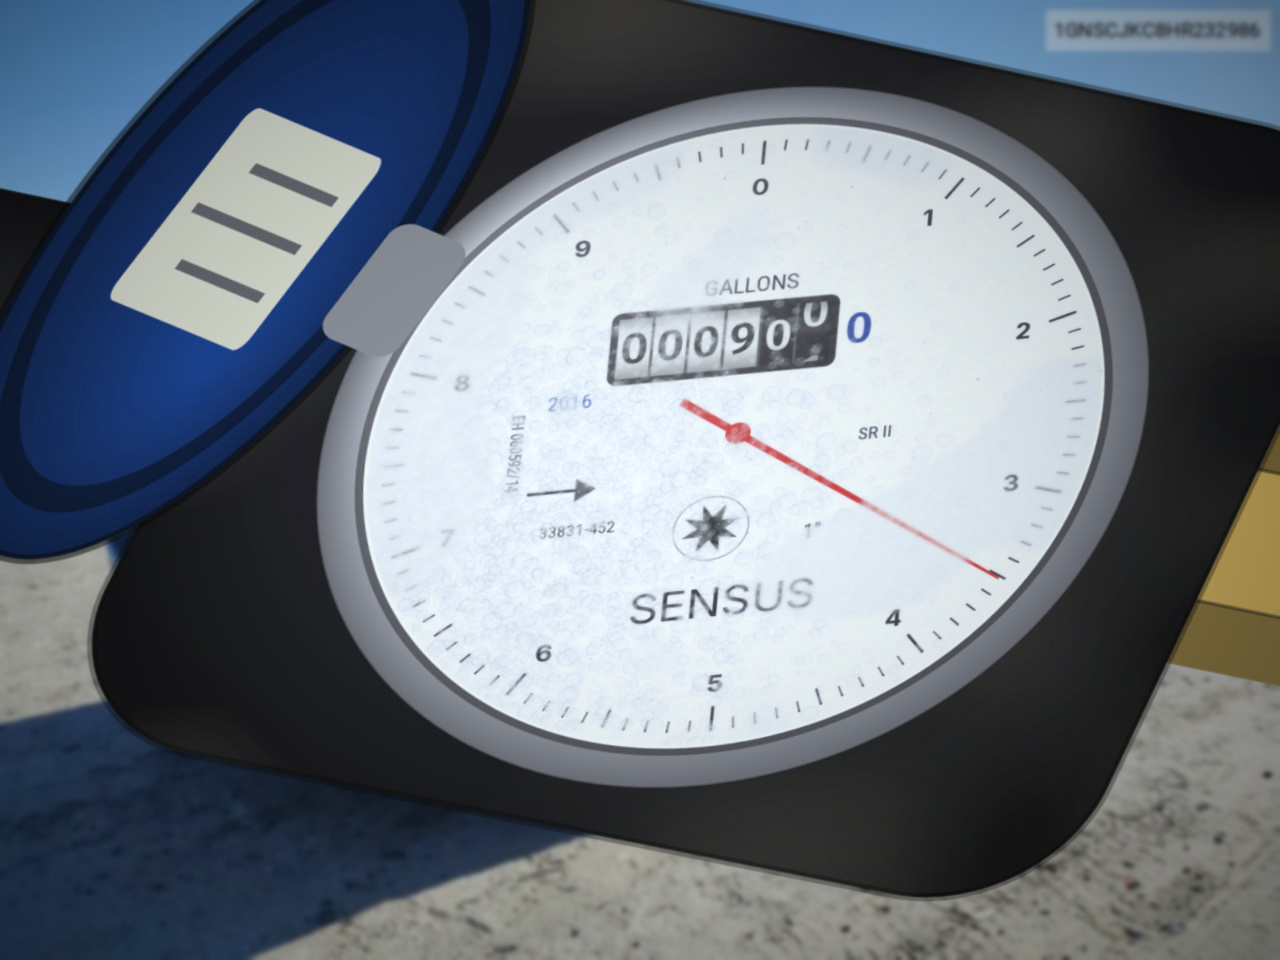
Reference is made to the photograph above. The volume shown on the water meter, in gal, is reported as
9003.5 gal
